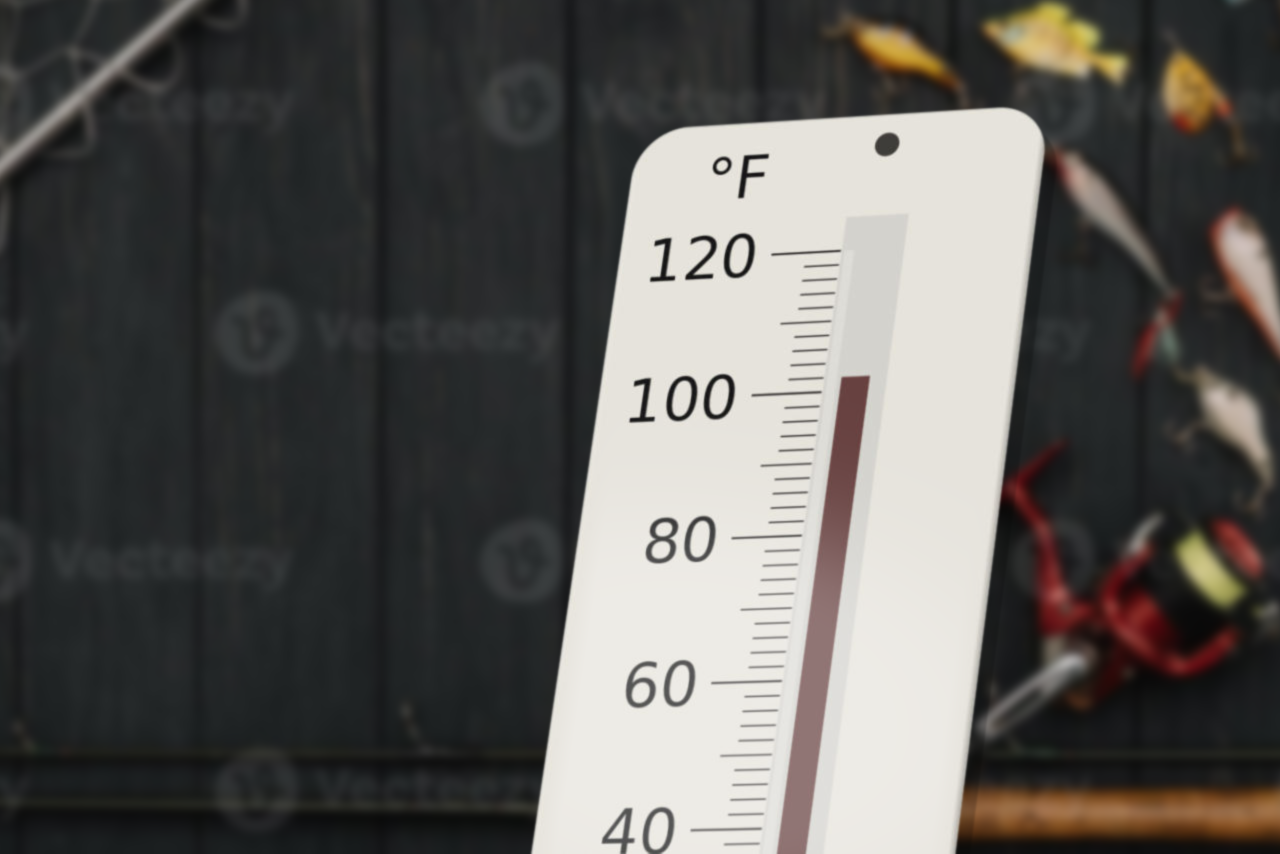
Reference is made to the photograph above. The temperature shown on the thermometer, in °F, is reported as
102 °F
